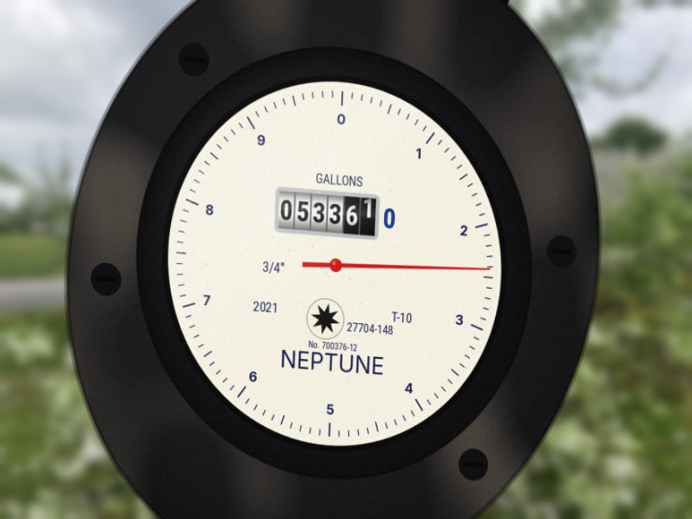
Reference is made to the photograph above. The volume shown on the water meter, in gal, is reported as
533612.4 gal
